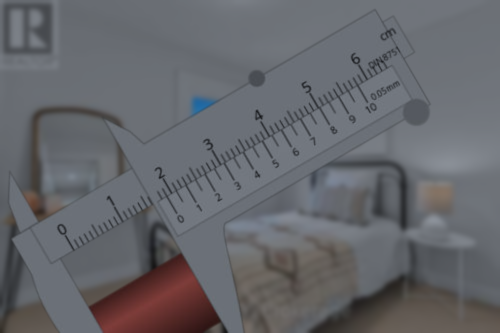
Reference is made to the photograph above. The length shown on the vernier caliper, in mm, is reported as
19.0 mm
